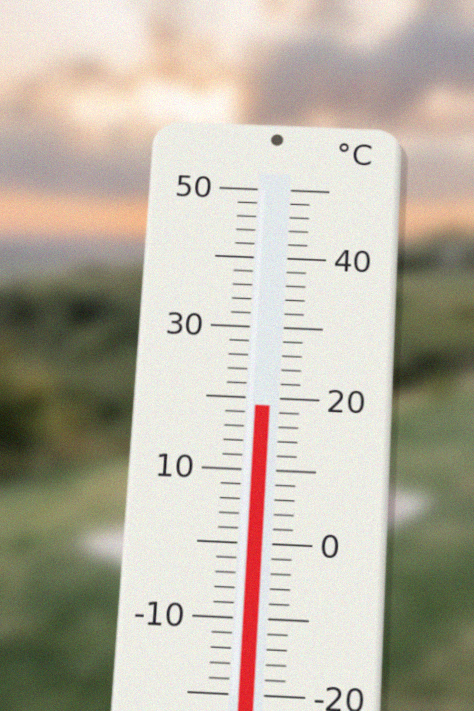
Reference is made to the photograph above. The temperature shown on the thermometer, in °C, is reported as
19 °C
